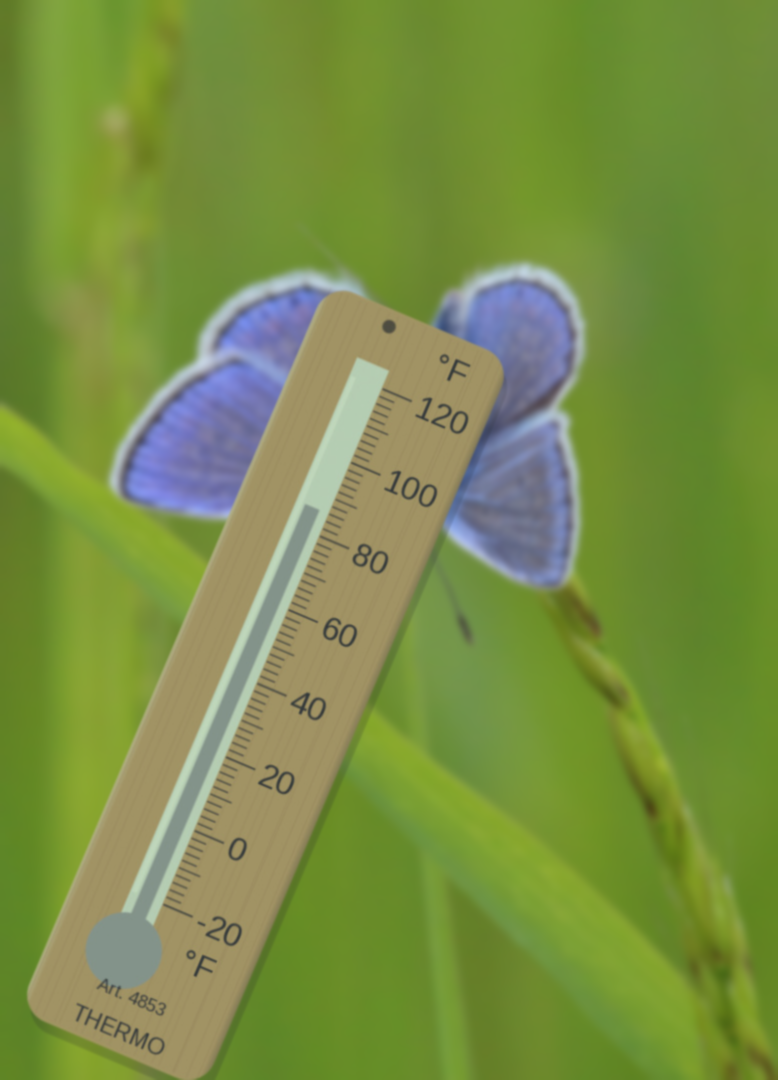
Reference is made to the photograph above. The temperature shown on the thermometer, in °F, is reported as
86 °F
